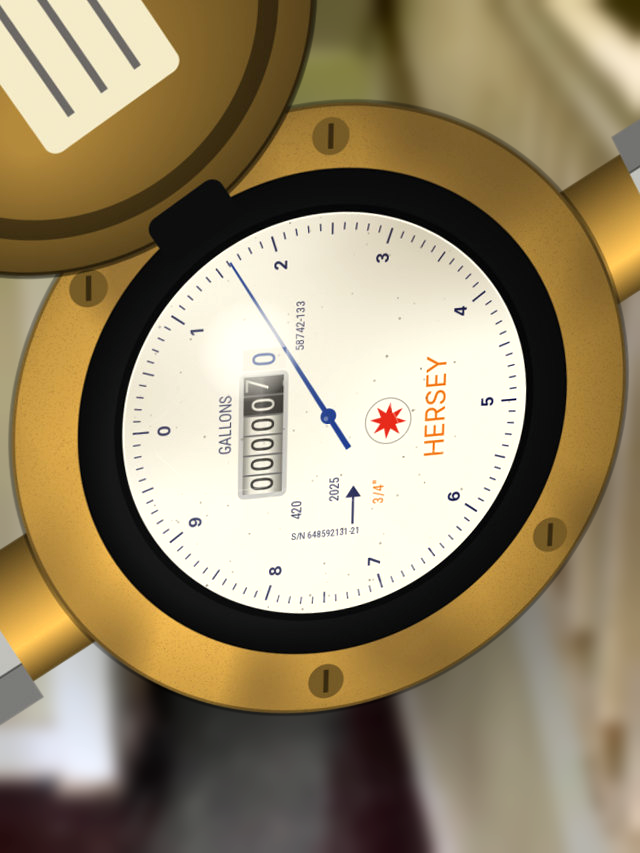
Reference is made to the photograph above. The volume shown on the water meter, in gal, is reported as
71.6 gal
